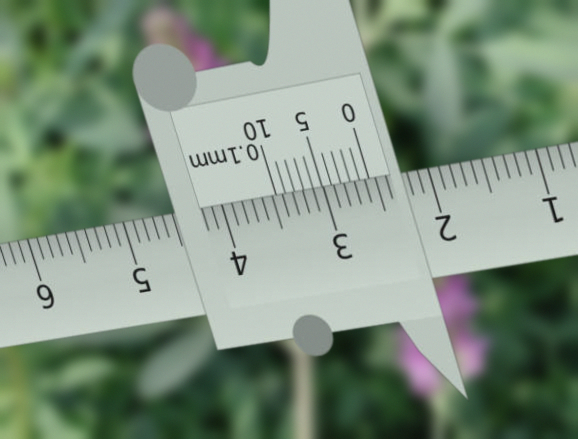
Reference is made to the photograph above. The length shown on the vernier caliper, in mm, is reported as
25.6 mm
